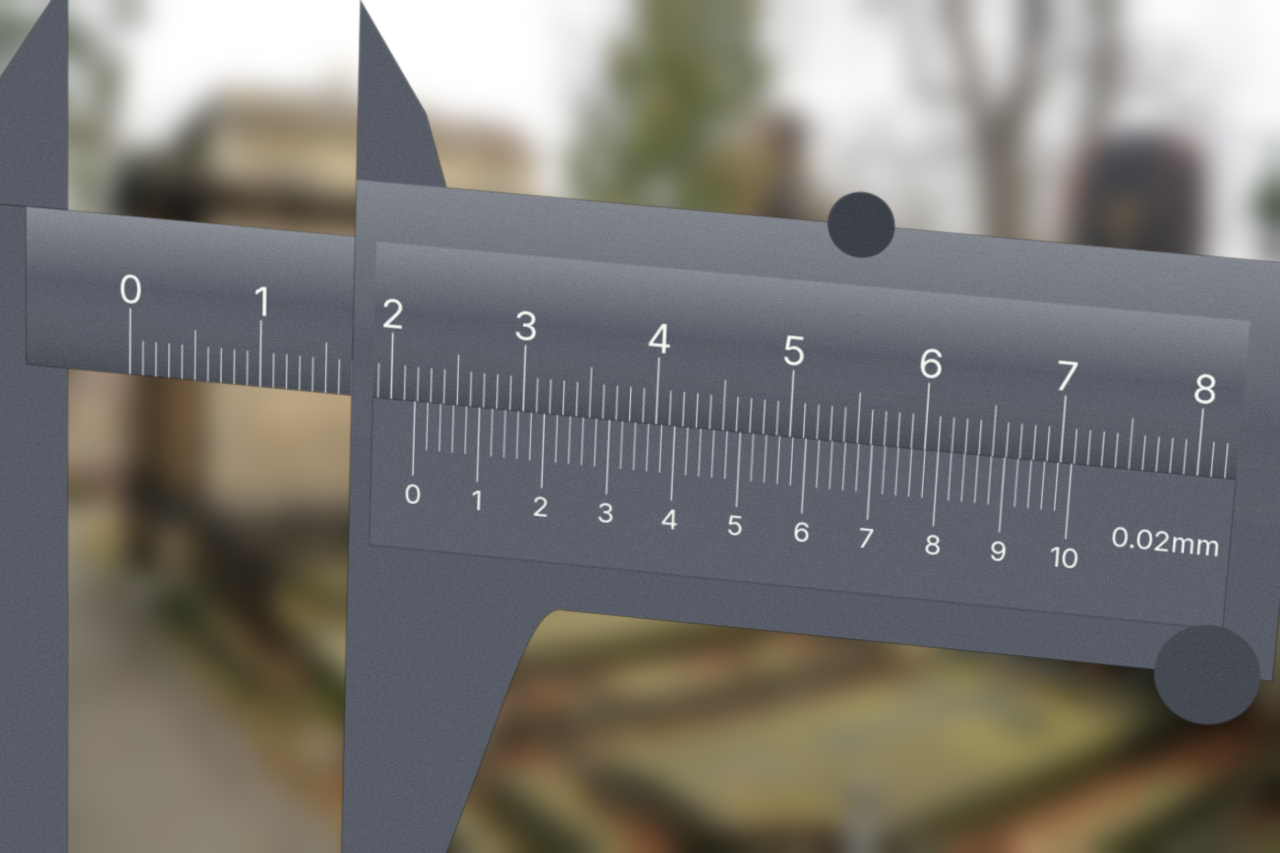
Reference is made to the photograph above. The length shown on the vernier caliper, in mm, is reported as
21.8 mm
